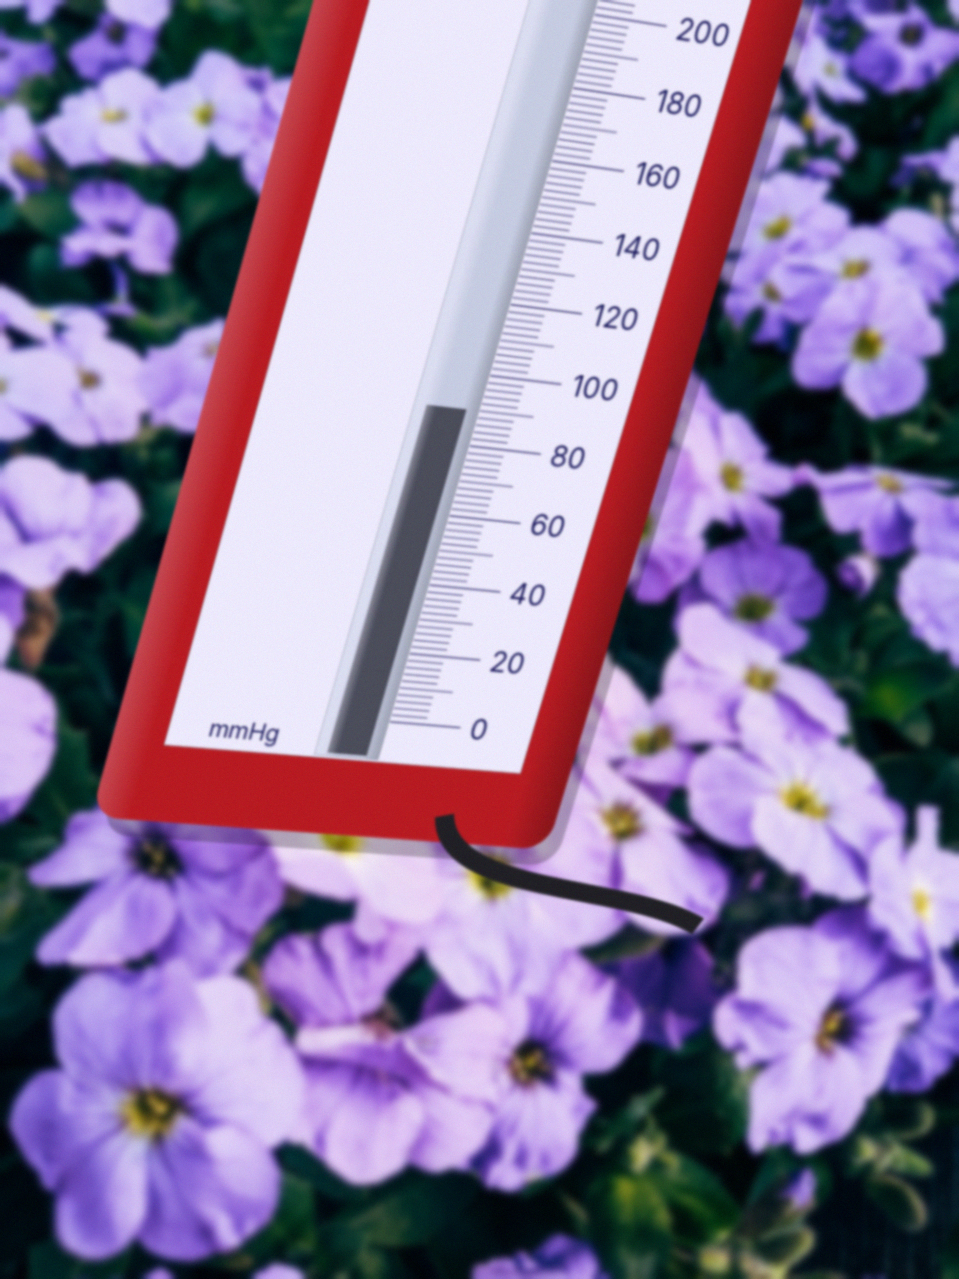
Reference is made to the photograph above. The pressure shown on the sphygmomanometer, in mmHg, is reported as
90 mmHg
